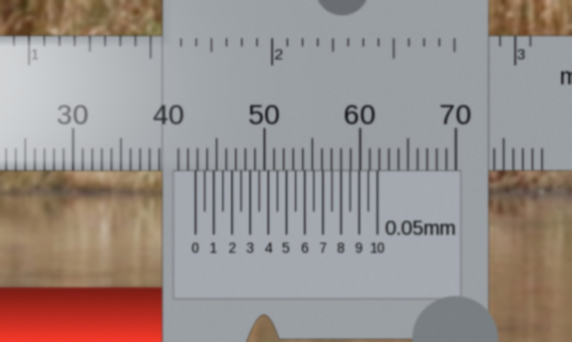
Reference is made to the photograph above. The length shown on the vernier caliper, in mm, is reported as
42.8 mm
